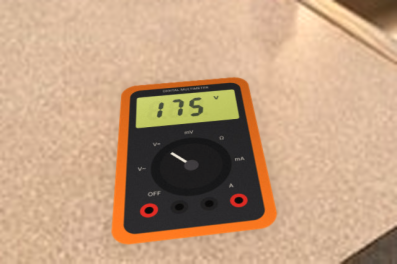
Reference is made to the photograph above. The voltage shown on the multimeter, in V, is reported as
175 V
